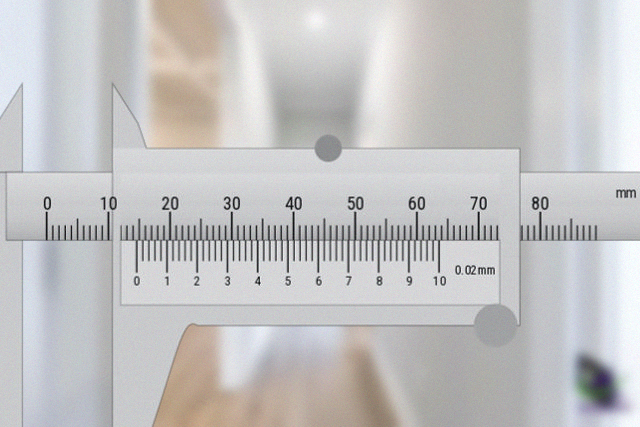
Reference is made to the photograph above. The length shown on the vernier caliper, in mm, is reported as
14.6 mm
